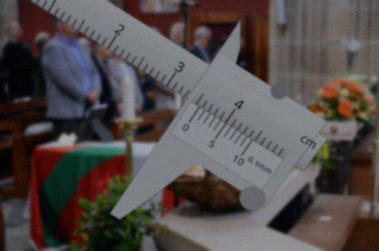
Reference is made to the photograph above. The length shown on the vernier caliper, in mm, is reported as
35.6 mm
